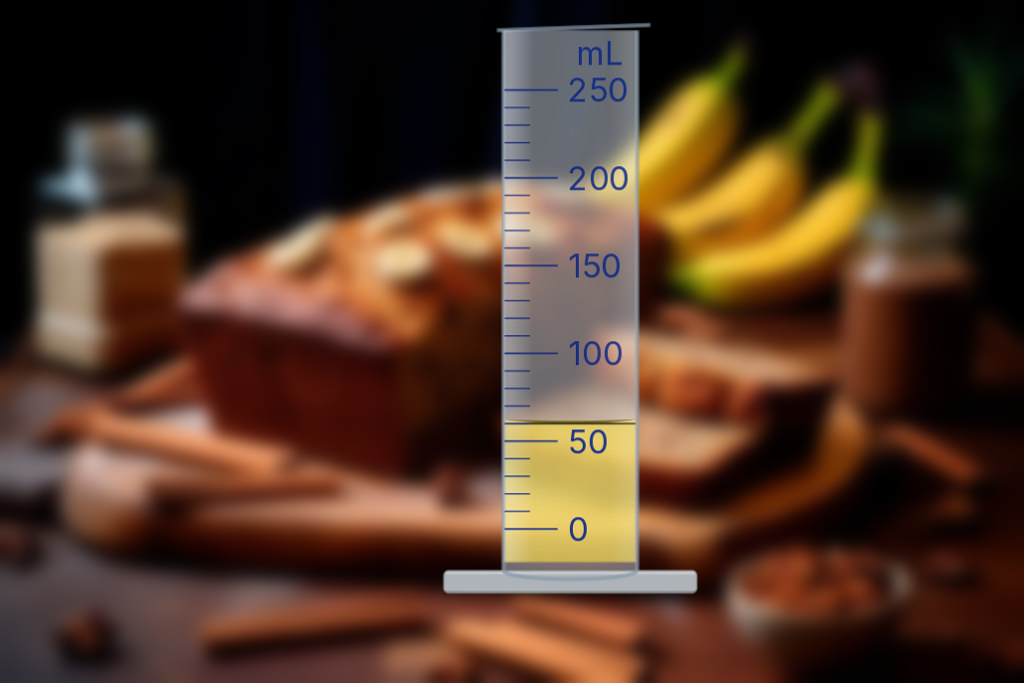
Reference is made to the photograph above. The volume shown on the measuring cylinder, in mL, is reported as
60 mL
